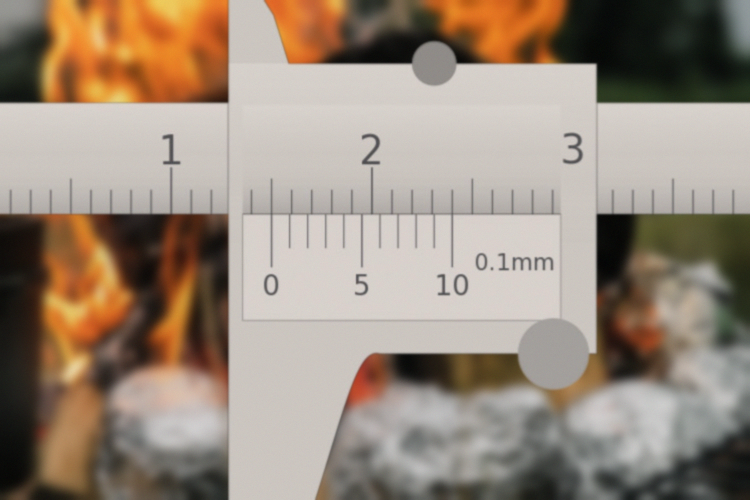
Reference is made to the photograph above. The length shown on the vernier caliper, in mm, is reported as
15.0 mm
